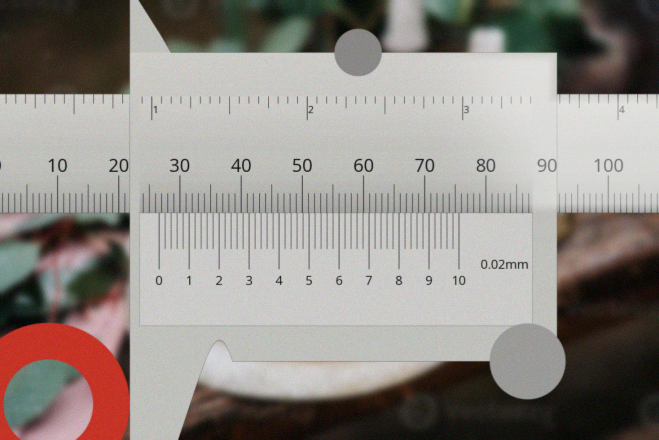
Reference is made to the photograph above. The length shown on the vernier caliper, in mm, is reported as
26.6 mm
